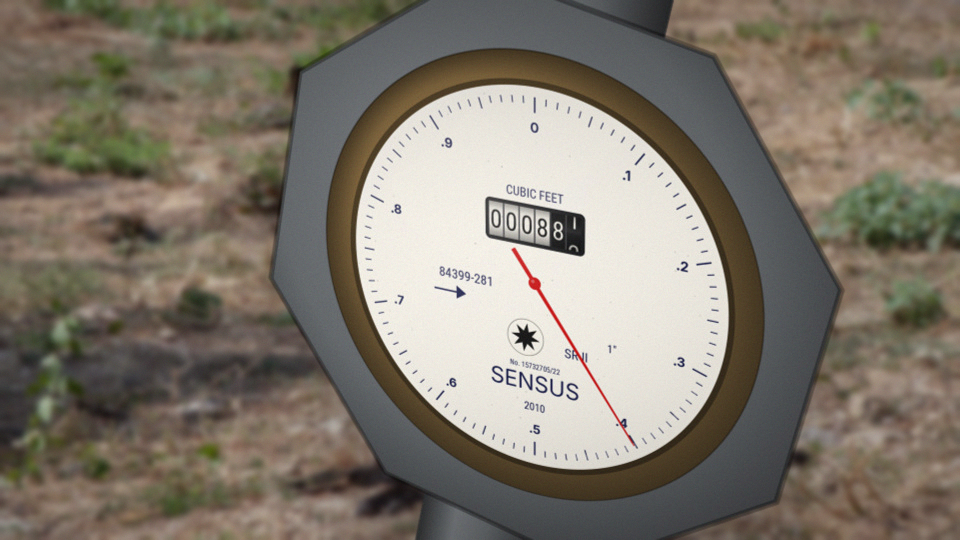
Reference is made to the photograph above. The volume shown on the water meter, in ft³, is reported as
881.40 ft³
